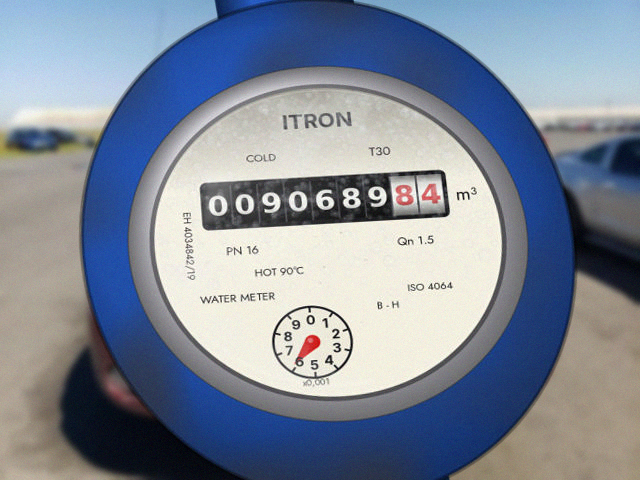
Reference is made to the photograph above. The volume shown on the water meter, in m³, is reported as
90689.846 m³
